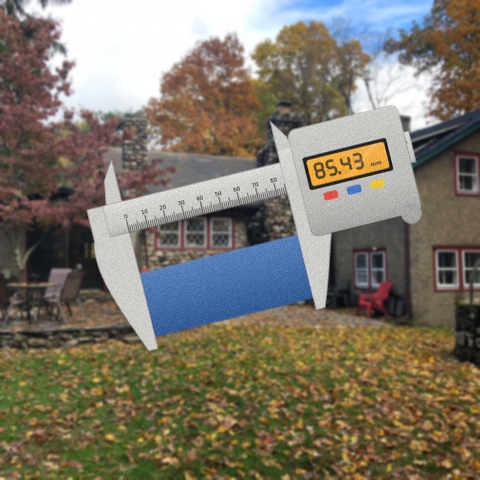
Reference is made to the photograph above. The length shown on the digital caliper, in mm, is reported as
85.43 mm
